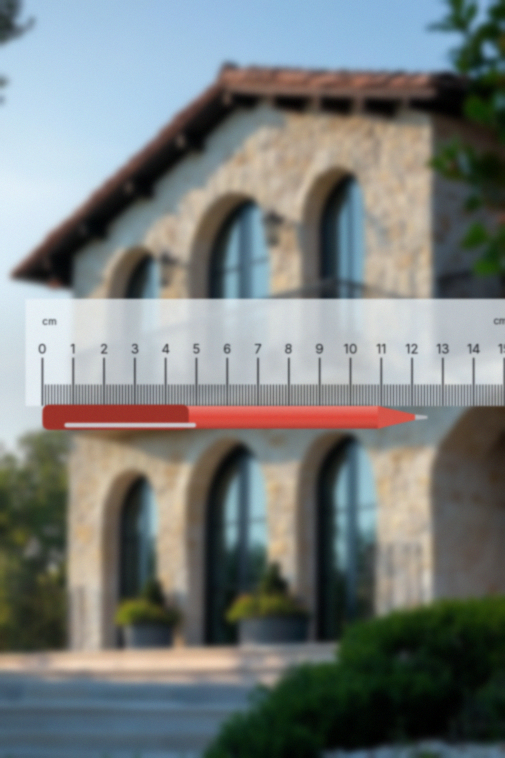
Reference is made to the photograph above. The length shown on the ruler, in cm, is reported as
12.5 cm
